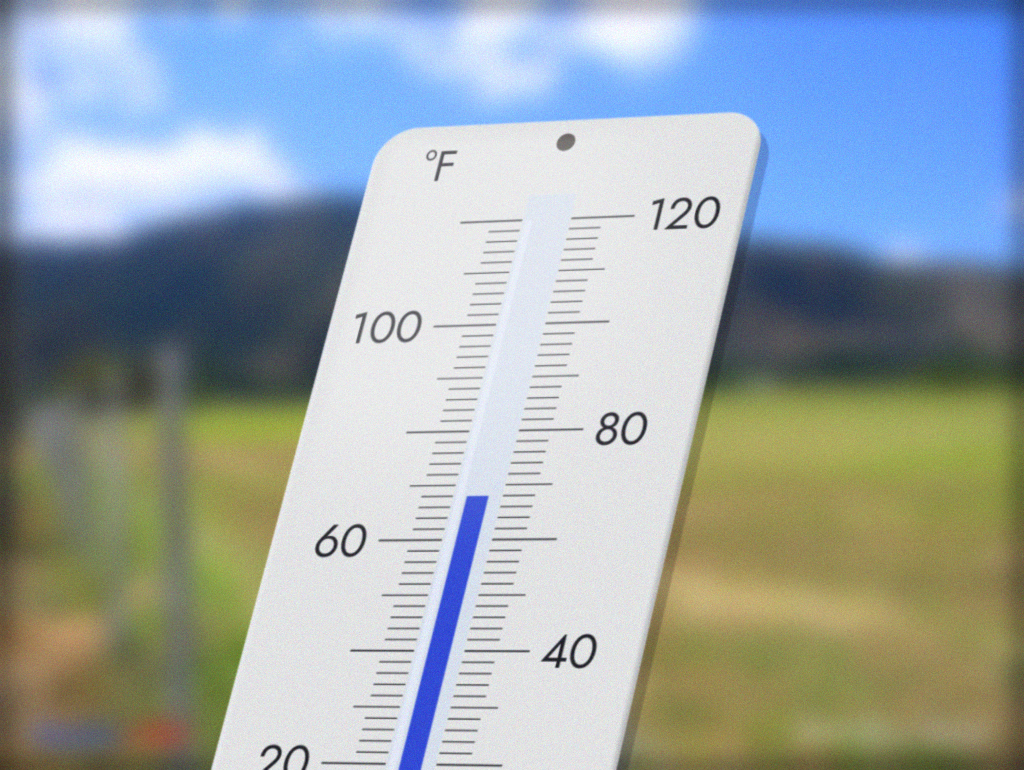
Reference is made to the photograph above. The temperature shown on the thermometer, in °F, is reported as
68 °F
